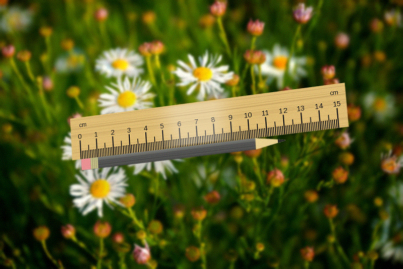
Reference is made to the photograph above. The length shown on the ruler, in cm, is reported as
12 cm
